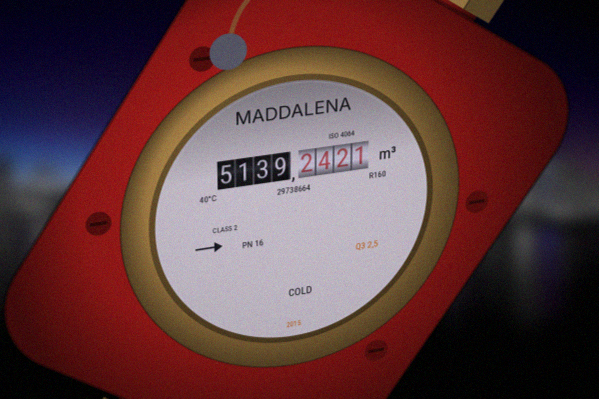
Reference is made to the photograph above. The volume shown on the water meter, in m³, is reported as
5139.2421 m³
